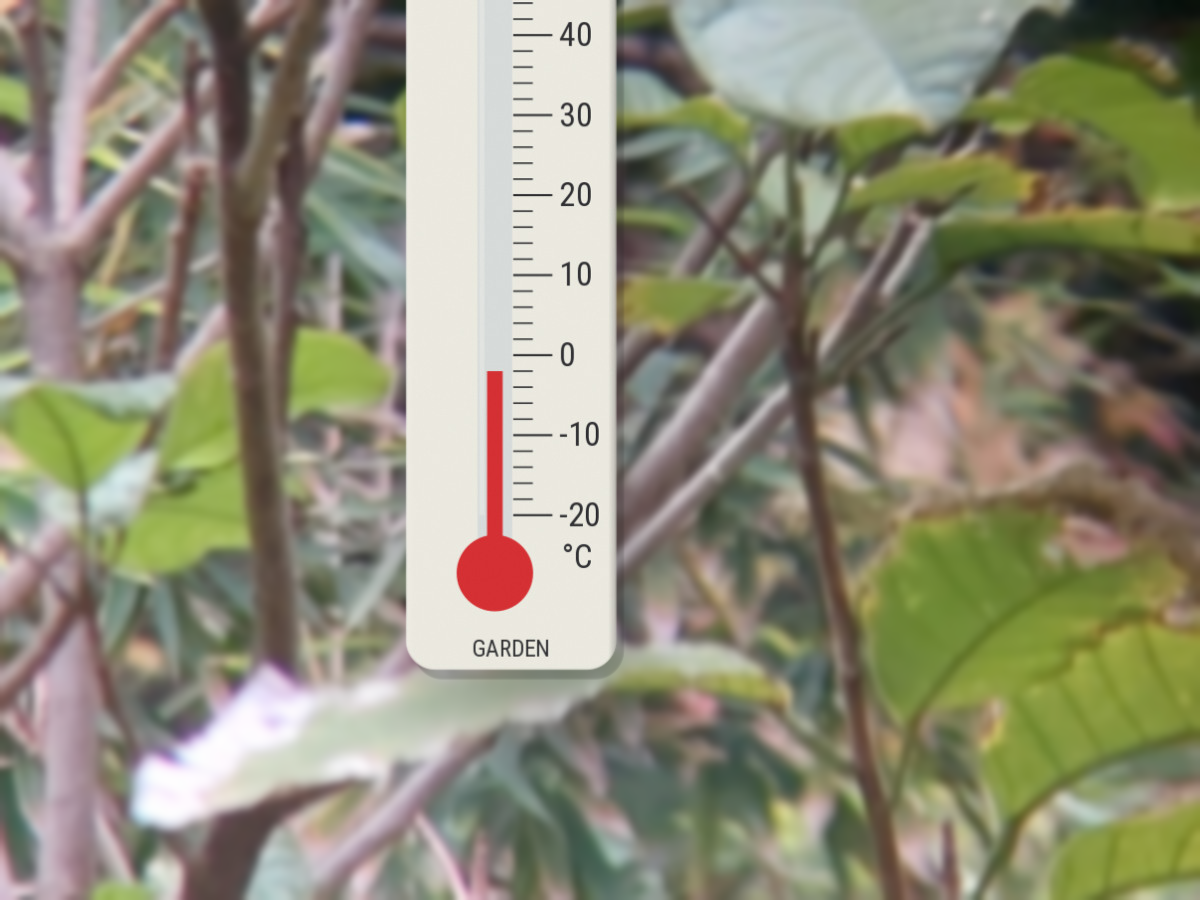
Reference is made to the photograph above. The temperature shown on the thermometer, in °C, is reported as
-2 °C
